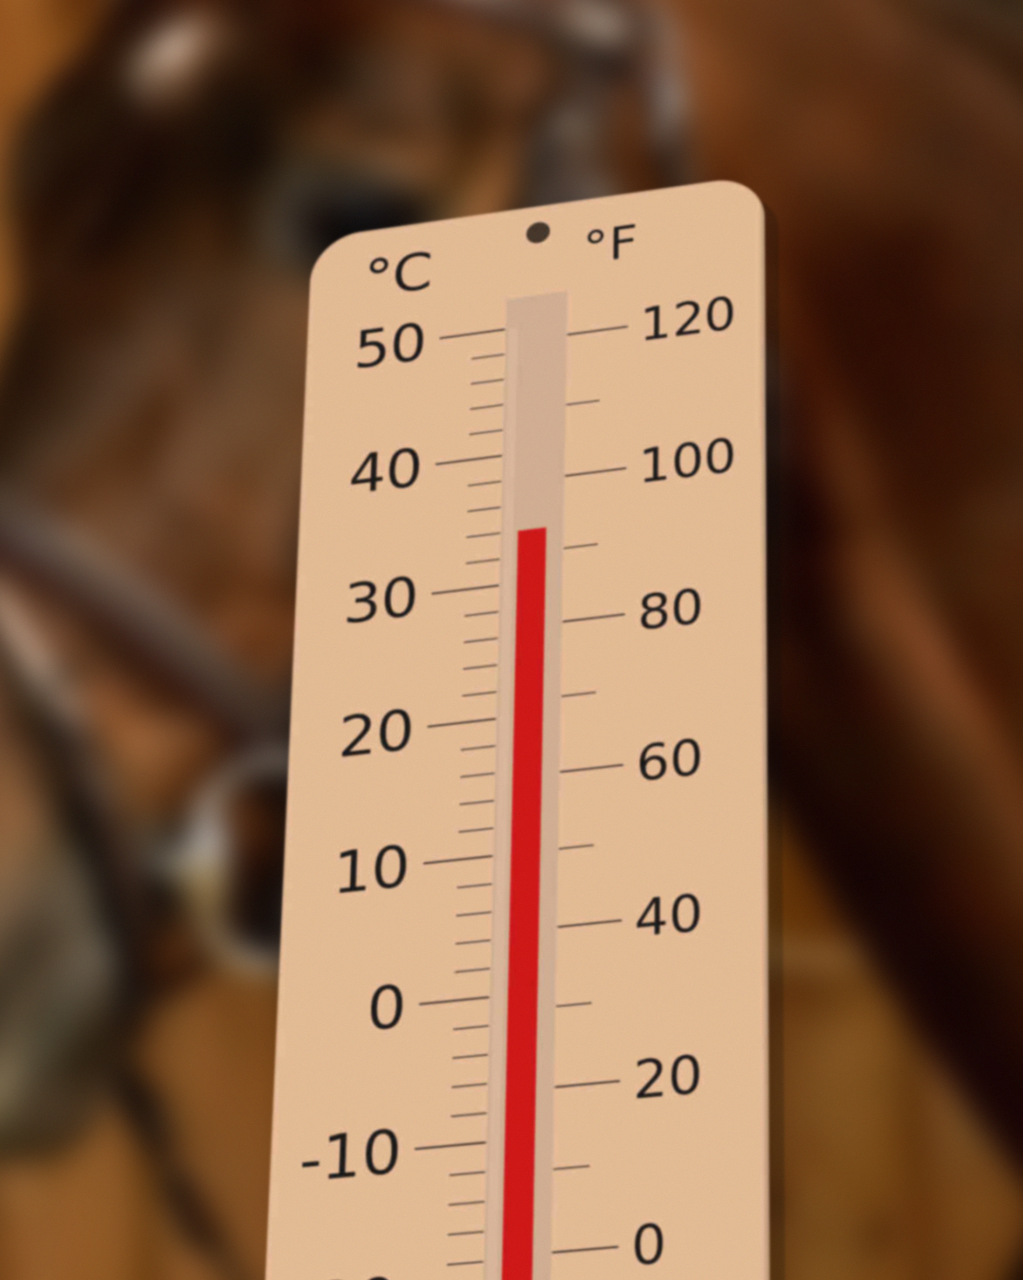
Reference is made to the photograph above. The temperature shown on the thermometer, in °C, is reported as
34 °C
